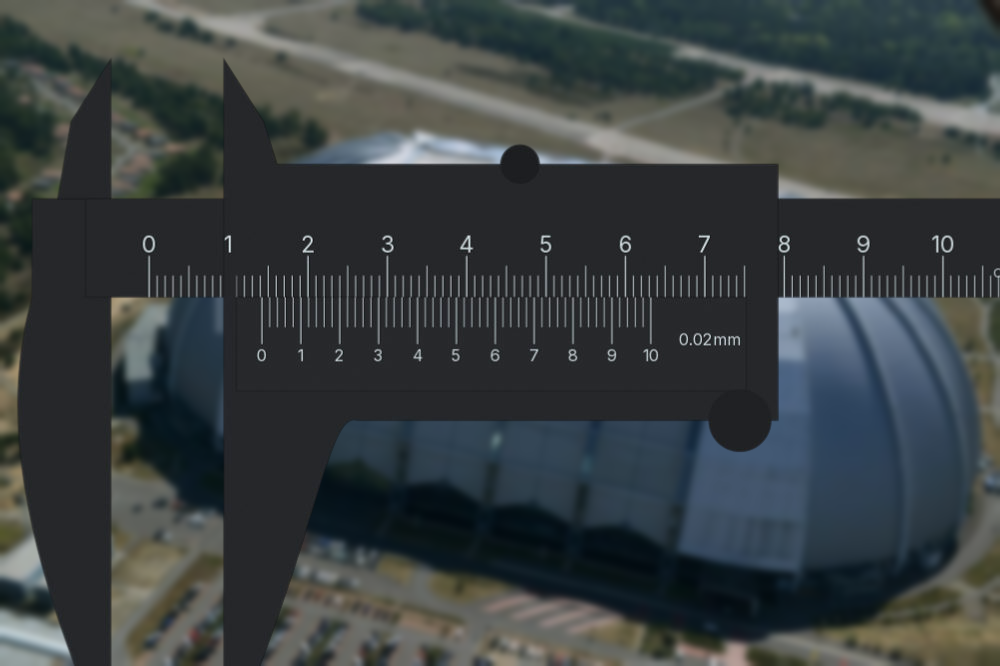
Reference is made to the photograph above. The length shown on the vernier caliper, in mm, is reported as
14.2 mm
